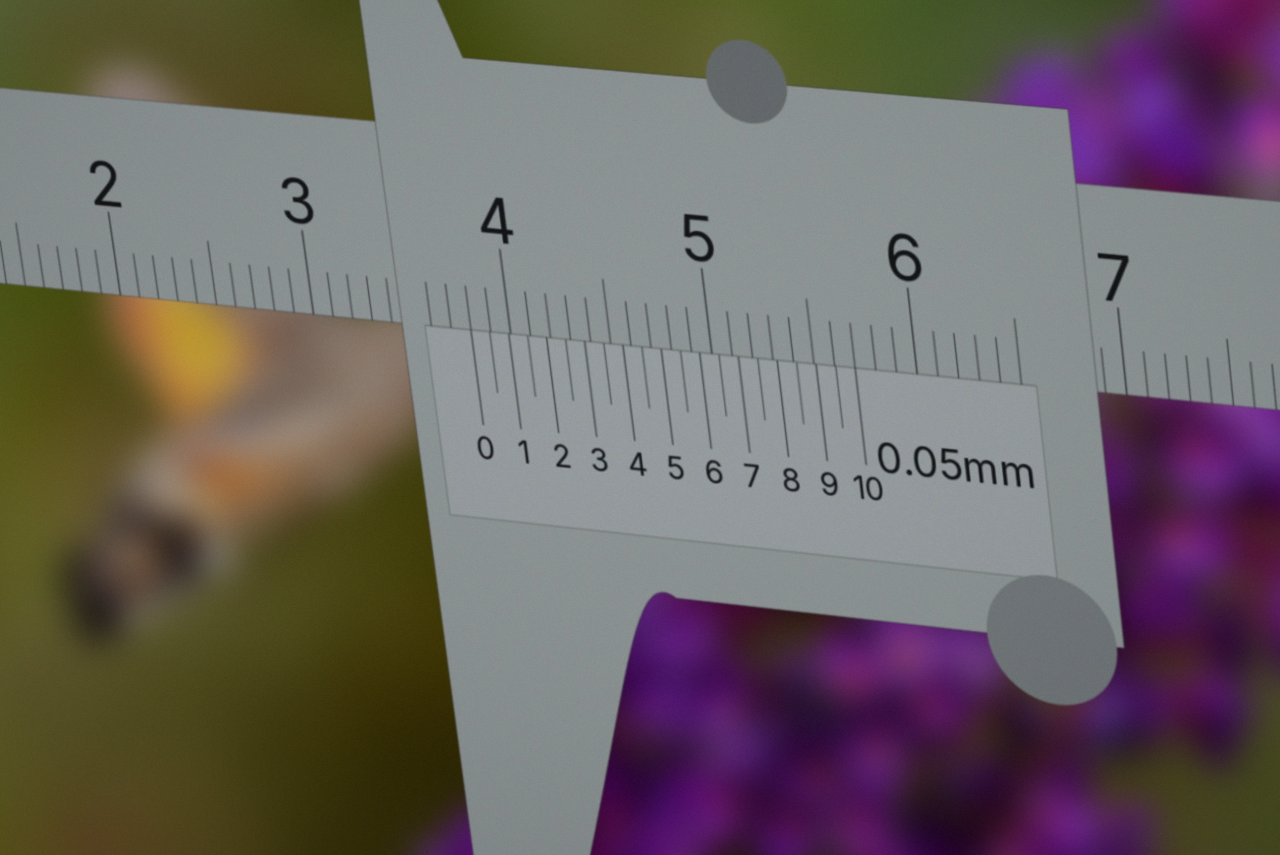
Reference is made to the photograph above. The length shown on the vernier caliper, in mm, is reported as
38.0 mm
